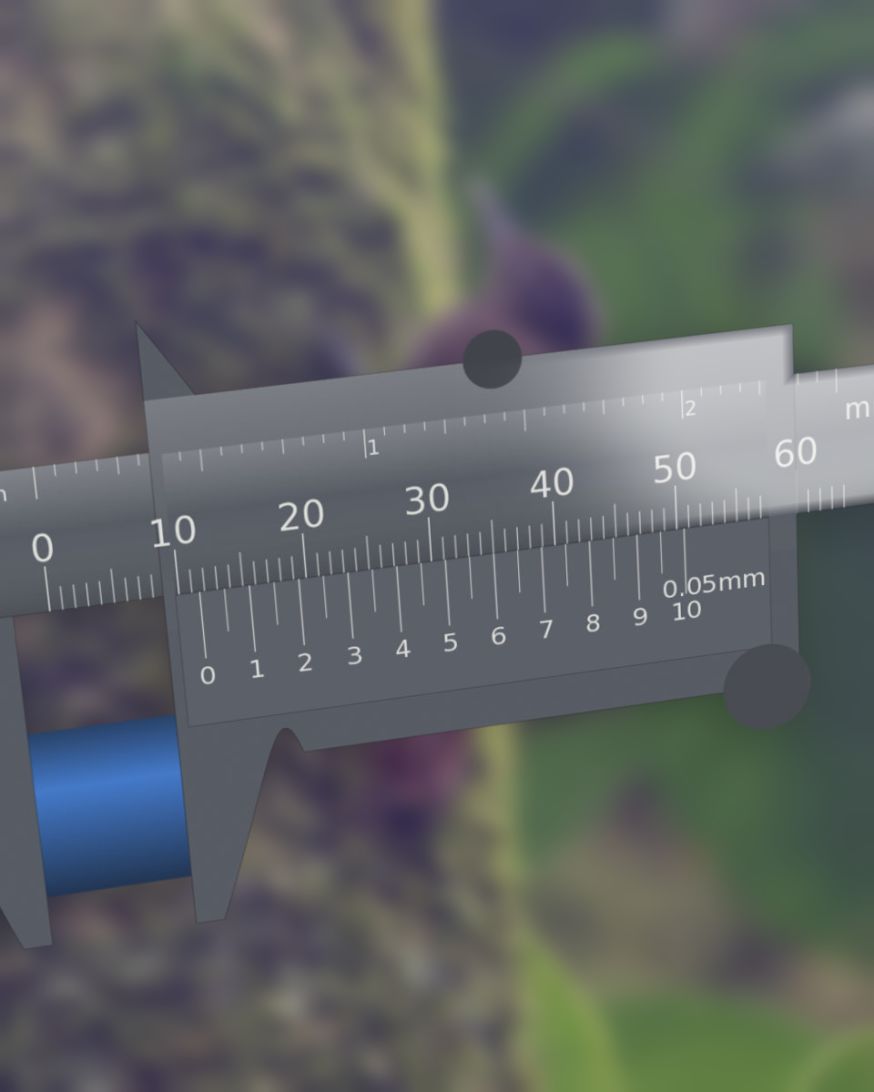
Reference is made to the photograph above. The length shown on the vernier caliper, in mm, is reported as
11.6 mm
